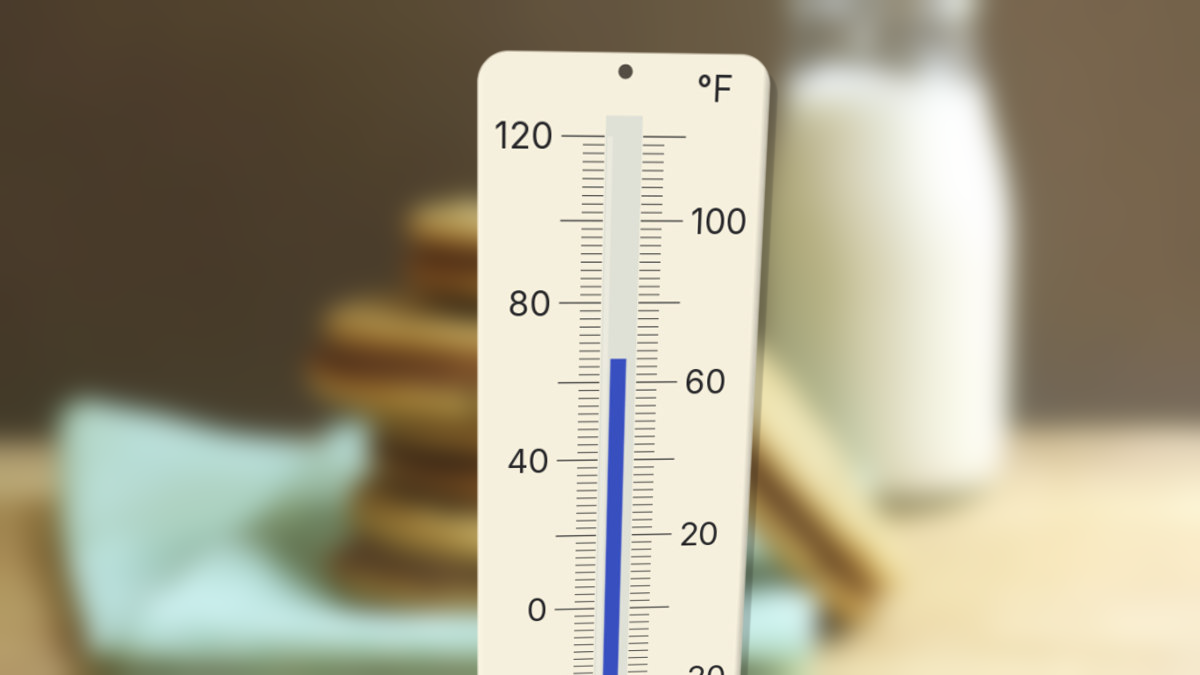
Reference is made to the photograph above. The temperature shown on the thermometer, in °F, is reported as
66 °F
